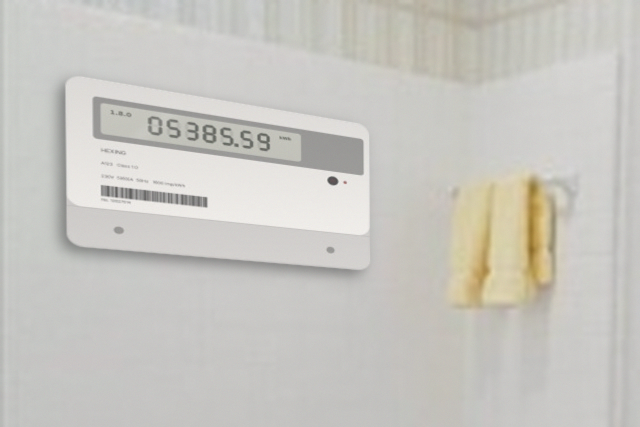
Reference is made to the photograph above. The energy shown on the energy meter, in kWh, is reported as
5385.59 kWh
